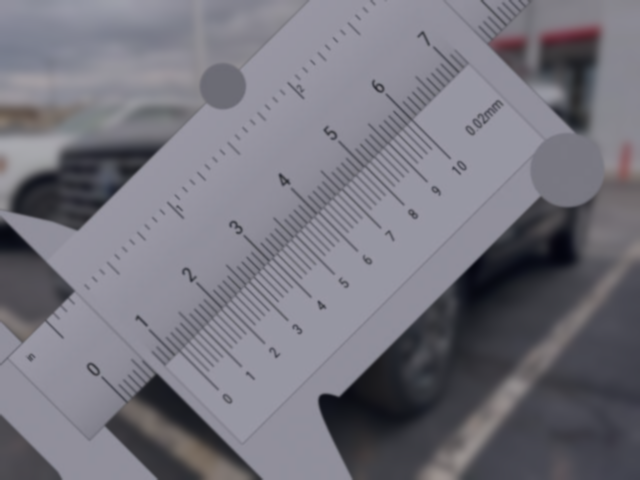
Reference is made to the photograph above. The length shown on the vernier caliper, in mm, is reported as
11.0 mm
